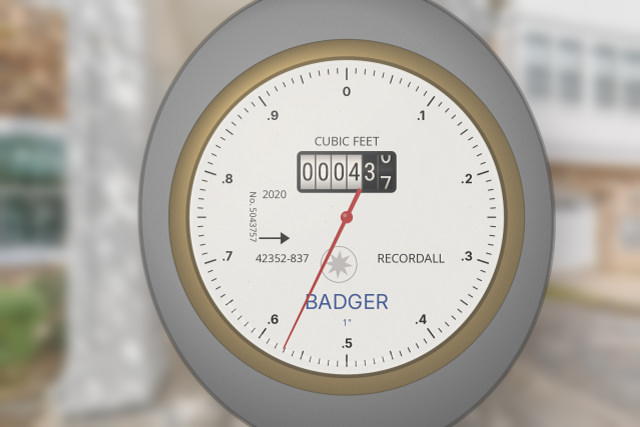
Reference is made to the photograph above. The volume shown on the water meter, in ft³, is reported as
436.57 ft³
